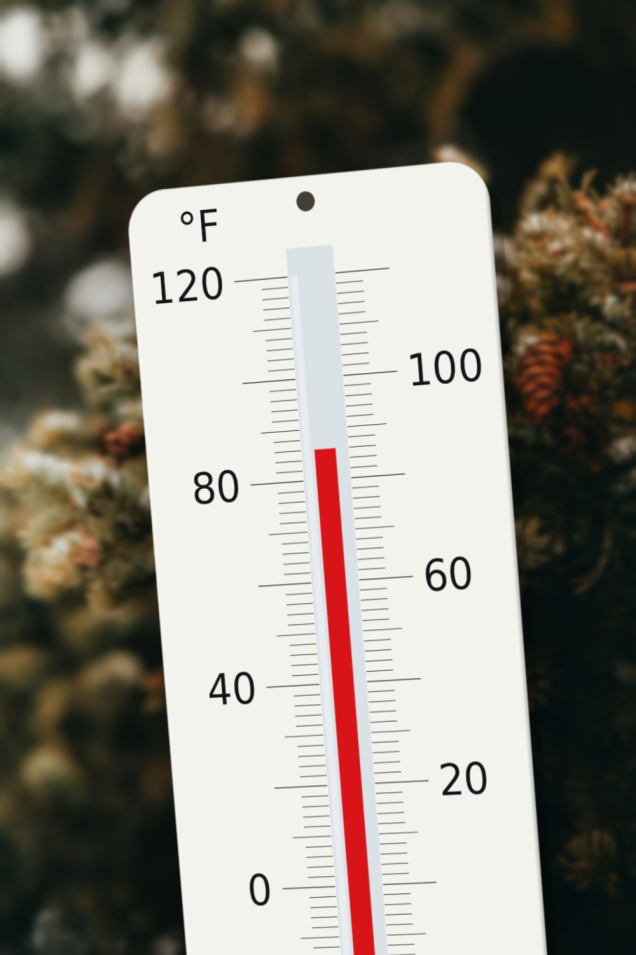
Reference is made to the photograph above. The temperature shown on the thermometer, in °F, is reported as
86 °F
